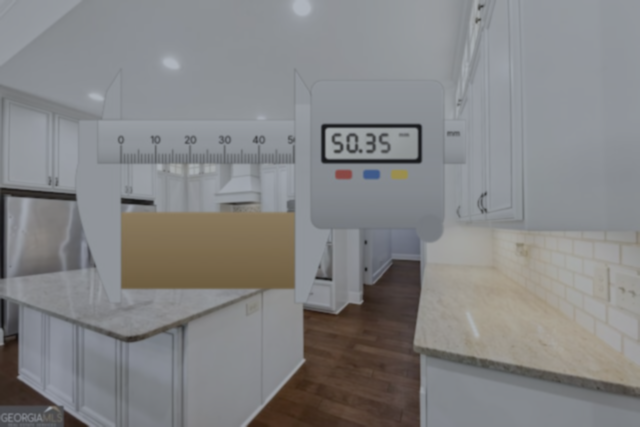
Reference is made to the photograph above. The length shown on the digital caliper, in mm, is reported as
50.35 mm
